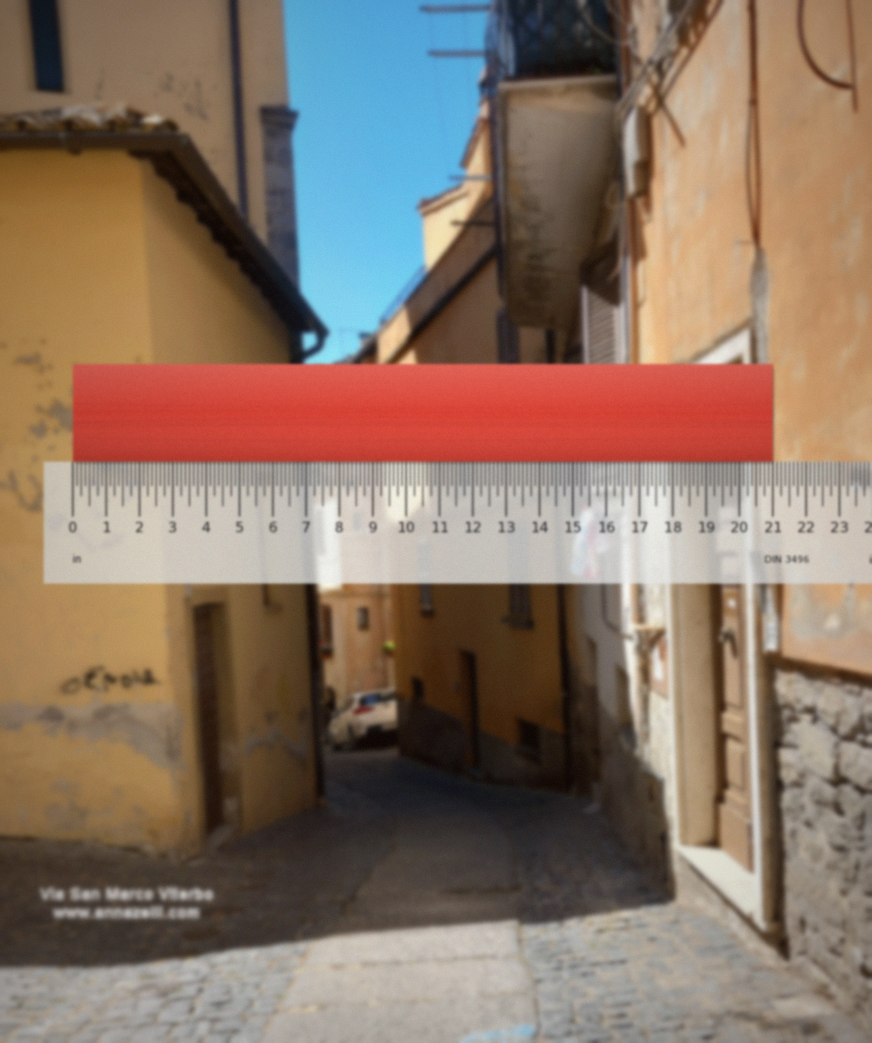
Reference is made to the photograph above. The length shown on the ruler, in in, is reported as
21 in
